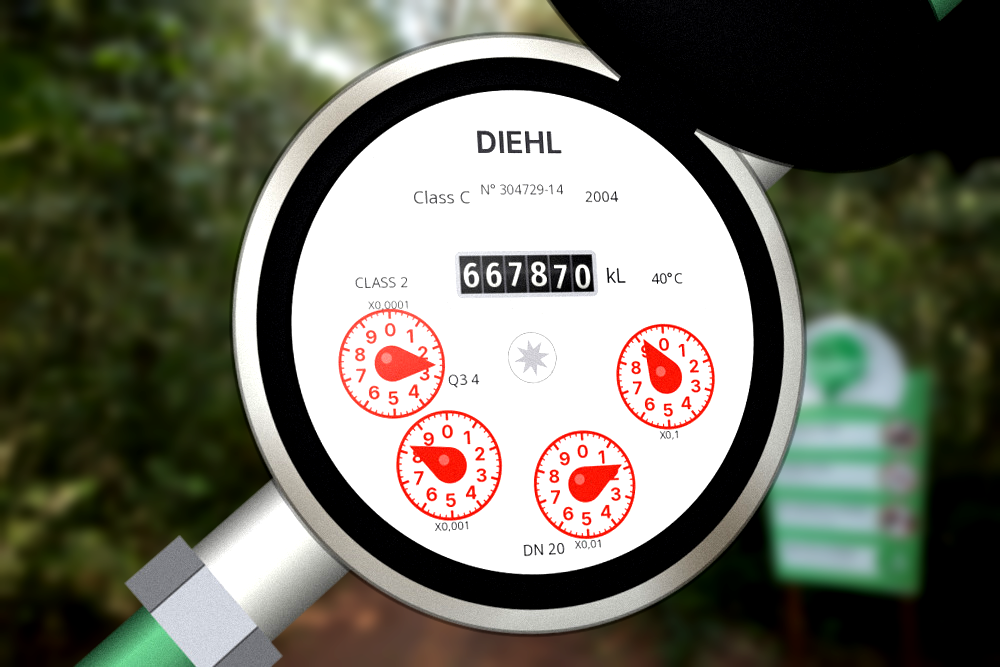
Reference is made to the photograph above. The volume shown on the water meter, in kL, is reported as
667869.9182 kL
